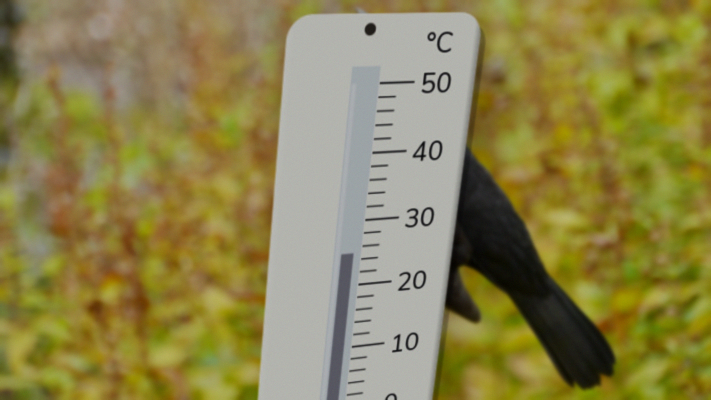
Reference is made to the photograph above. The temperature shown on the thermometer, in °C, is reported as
25 °C
